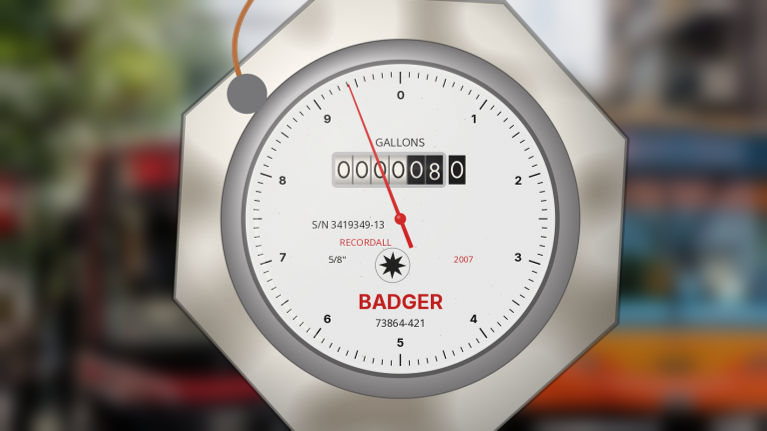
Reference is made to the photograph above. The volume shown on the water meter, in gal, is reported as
79.4 gal
